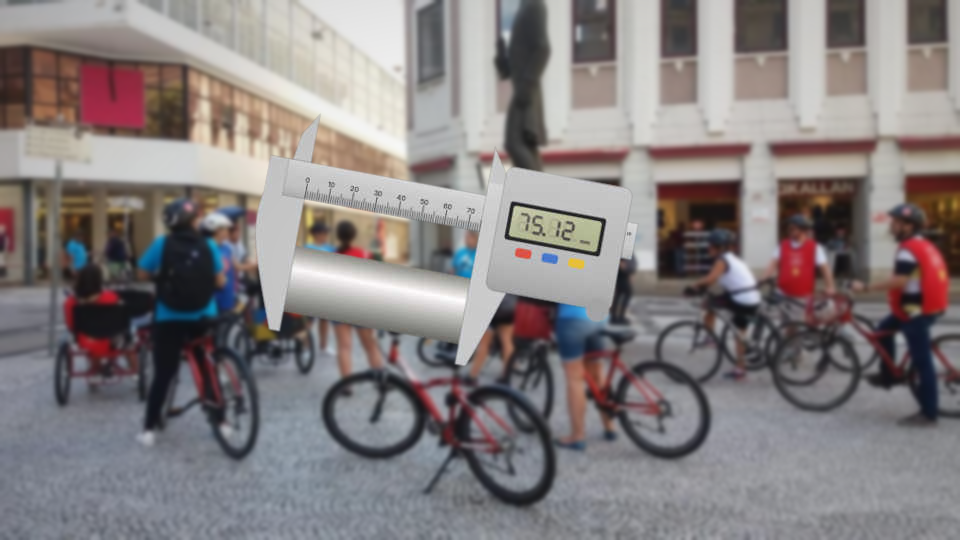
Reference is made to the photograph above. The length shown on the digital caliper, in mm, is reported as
75.12 mm
